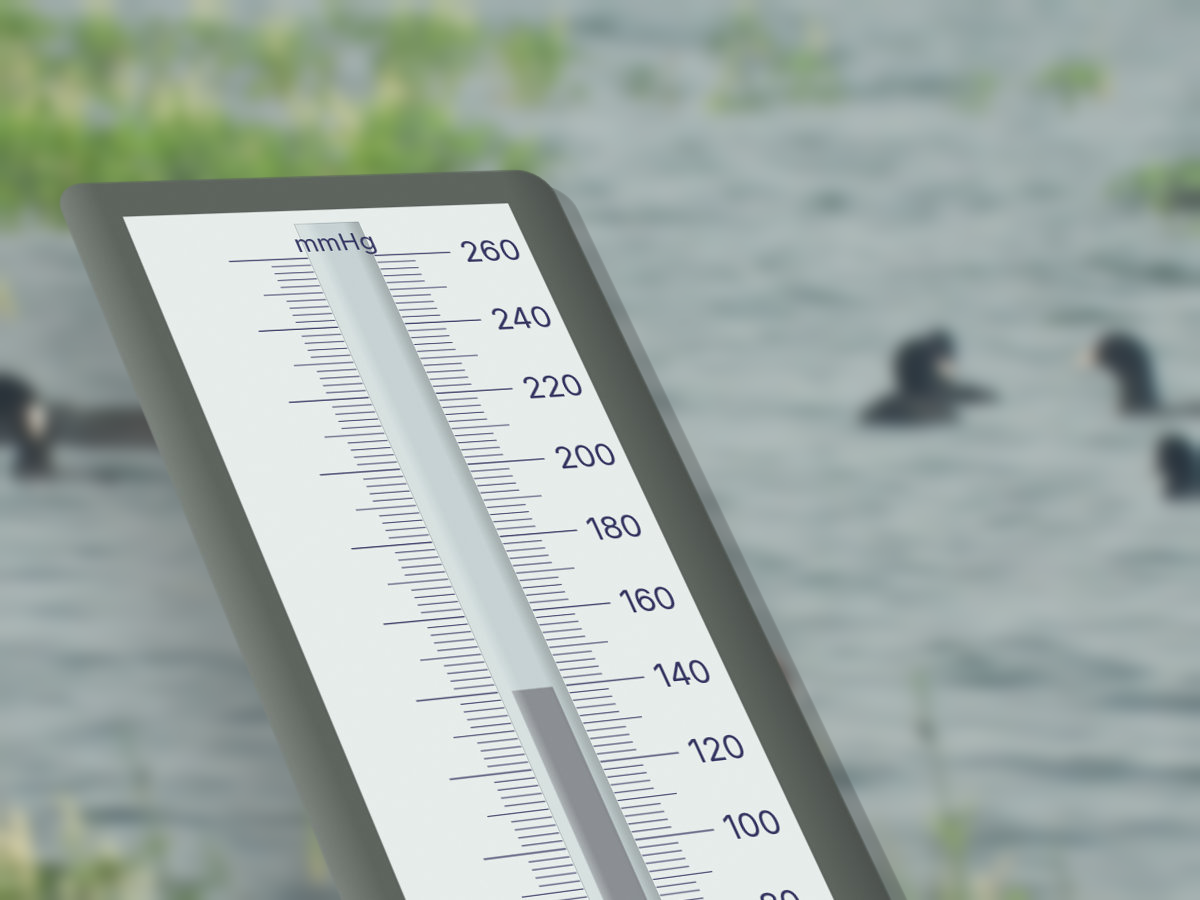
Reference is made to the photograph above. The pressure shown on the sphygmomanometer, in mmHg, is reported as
140 mmHg
